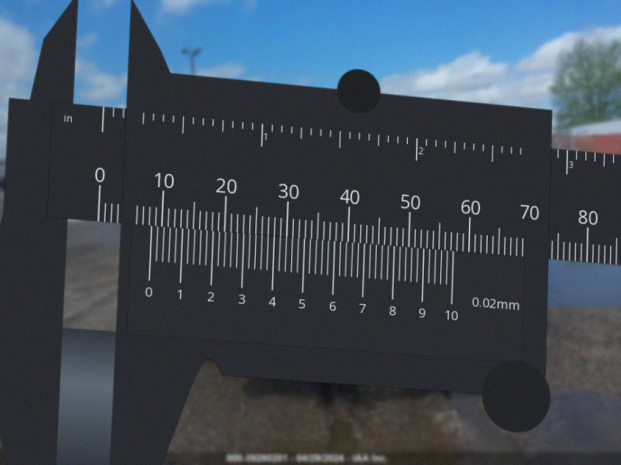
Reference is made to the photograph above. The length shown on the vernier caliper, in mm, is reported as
8.4 mm
